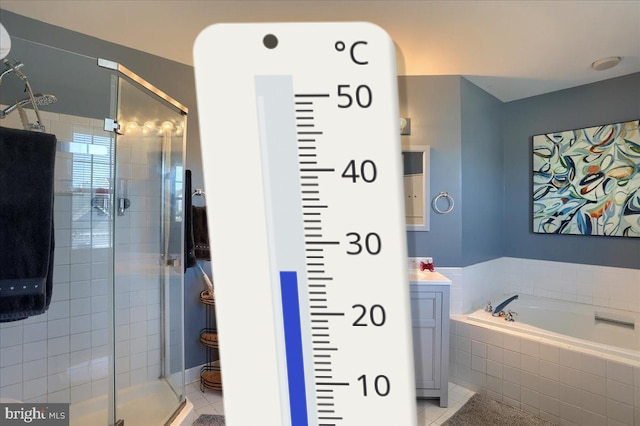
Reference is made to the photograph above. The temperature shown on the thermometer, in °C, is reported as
26 °C
